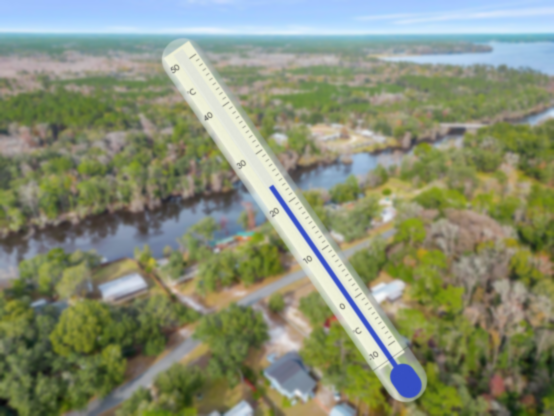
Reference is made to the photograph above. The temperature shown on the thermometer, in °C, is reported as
24 °C
